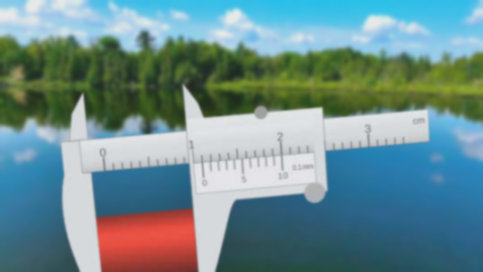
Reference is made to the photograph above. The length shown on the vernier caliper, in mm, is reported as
11.0 mm
